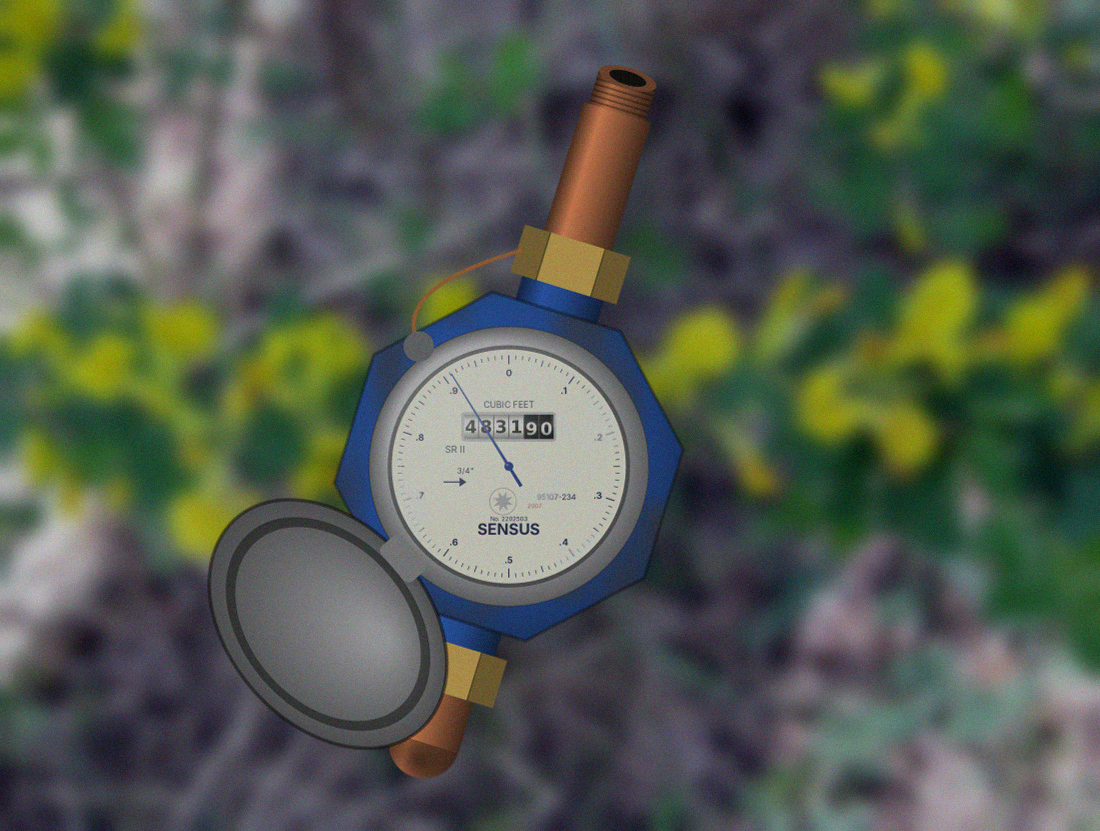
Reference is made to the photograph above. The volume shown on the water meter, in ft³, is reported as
483189.91 ft³
